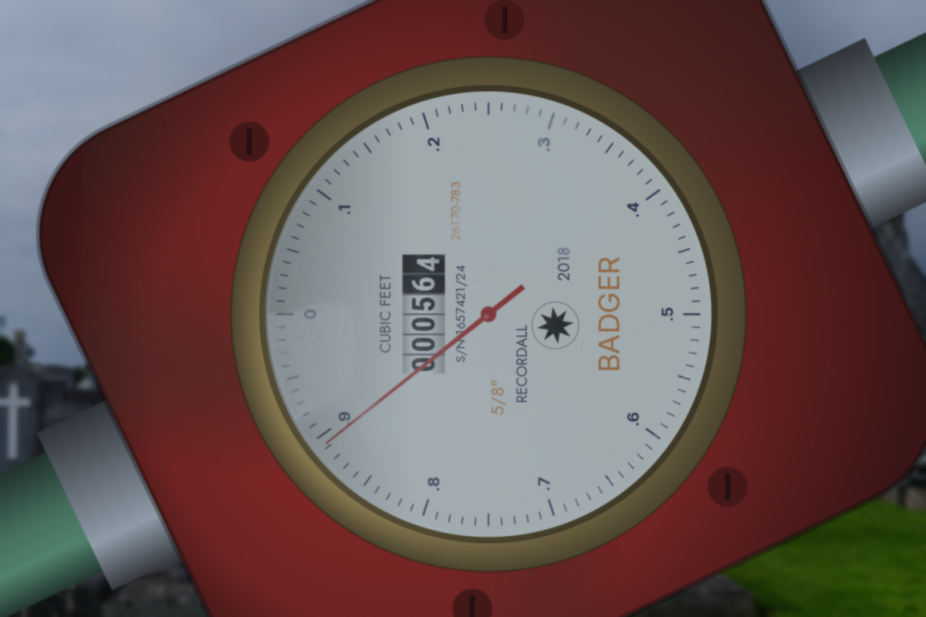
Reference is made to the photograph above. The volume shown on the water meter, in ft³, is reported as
563.89 ft³
